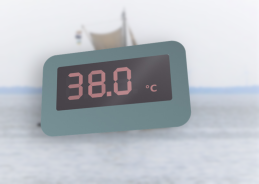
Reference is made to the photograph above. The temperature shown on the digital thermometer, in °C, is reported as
38.0 °C
